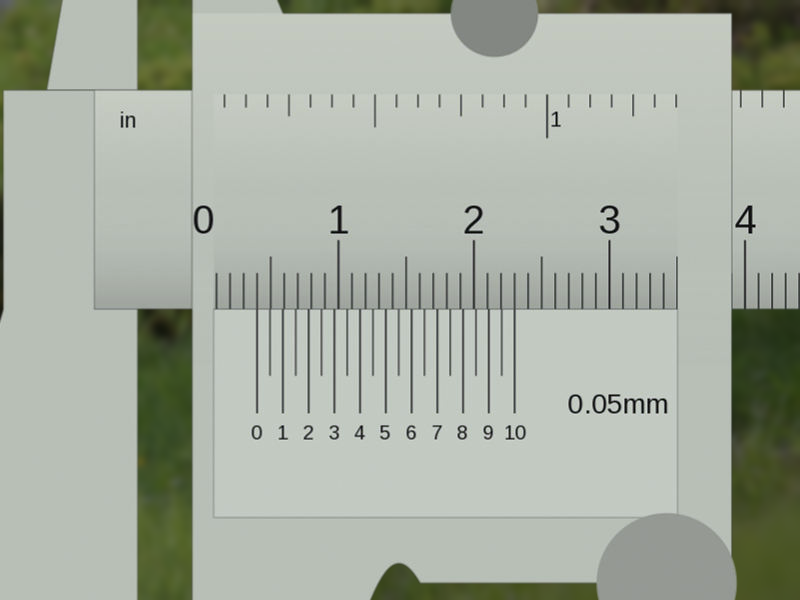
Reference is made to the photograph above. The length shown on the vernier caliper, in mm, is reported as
4.0 mm
